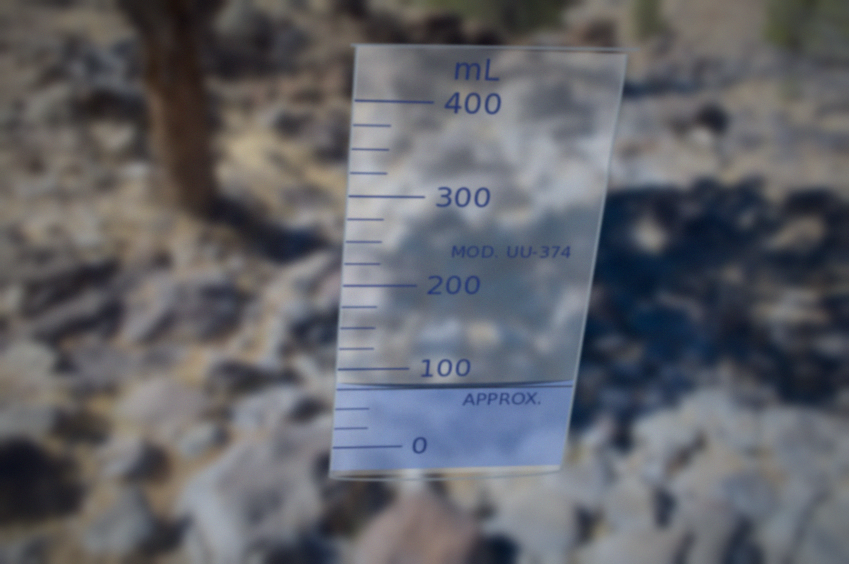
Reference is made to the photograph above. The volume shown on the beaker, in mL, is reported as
75 mL
